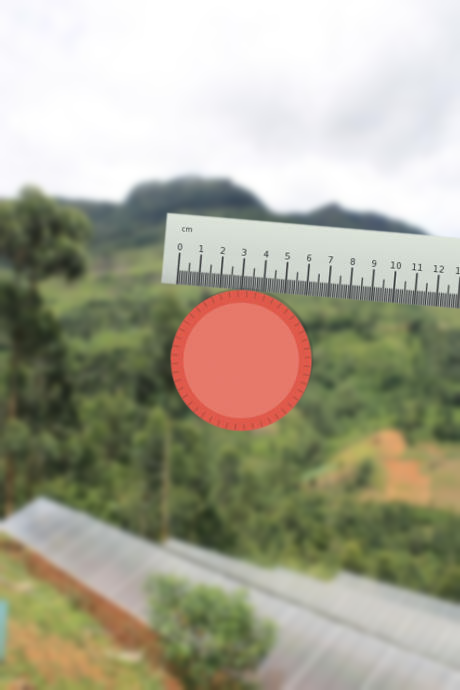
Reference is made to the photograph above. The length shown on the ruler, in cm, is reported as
6.5 cm
